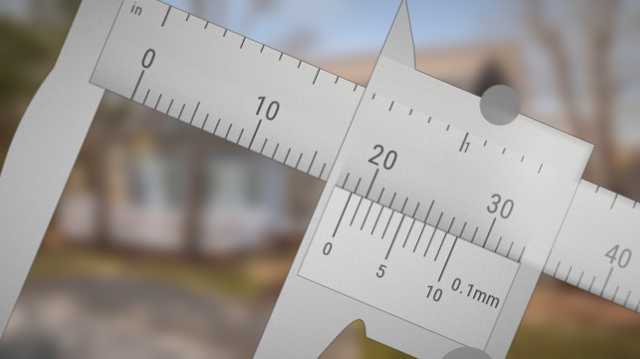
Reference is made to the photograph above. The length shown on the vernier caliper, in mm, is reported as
18.8 mm
